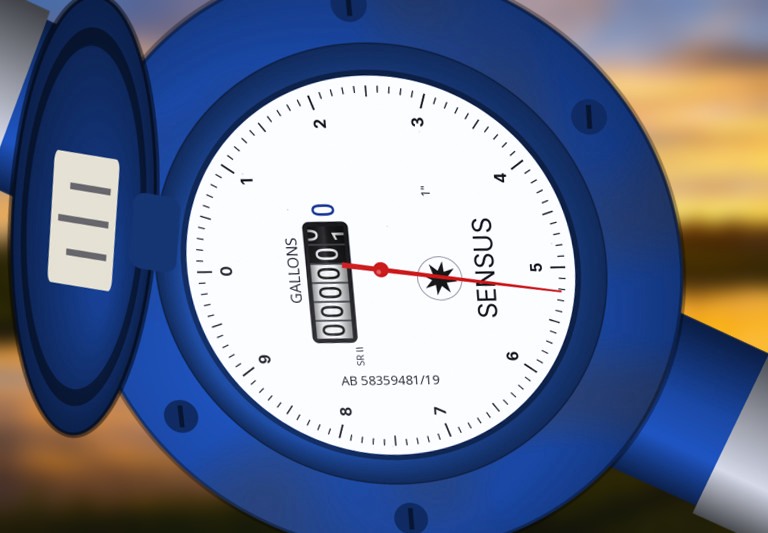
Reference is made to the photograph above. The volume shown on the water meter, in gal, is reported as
5.2 gal
